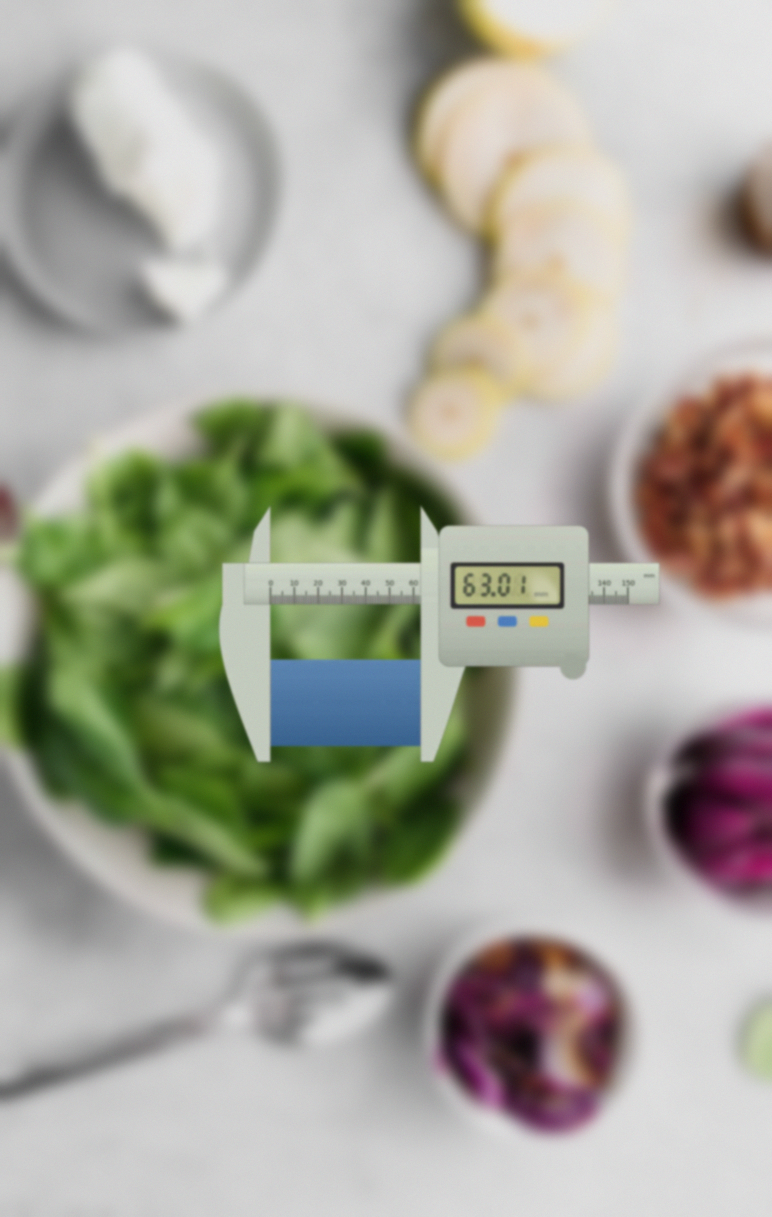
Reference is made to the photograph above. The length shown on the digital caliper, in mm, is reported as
63.01 mm
